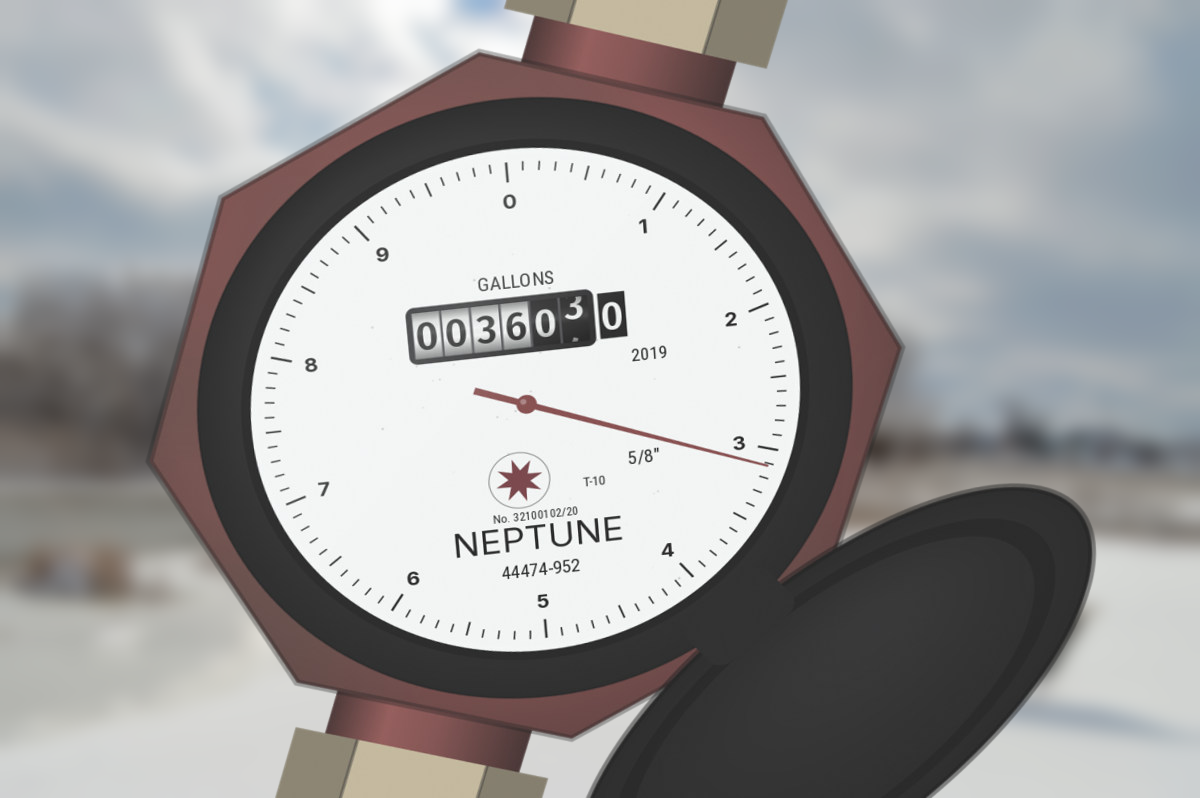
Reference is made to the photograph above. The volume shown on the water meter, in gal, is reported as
36033.1 gal
